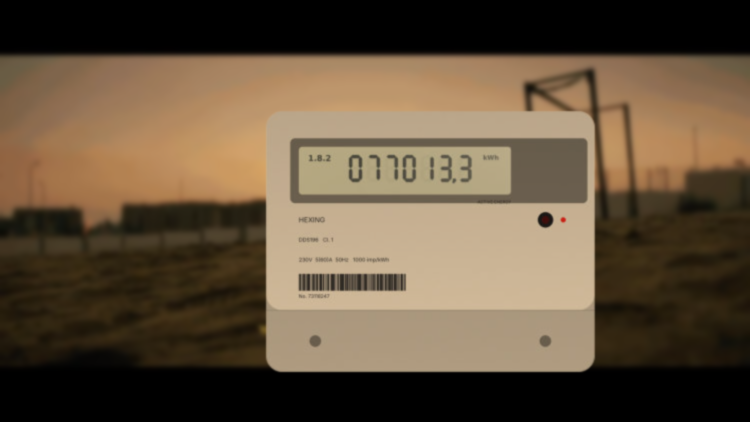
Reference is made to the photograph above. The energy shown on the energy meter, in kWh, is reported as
77013.3 kWh
